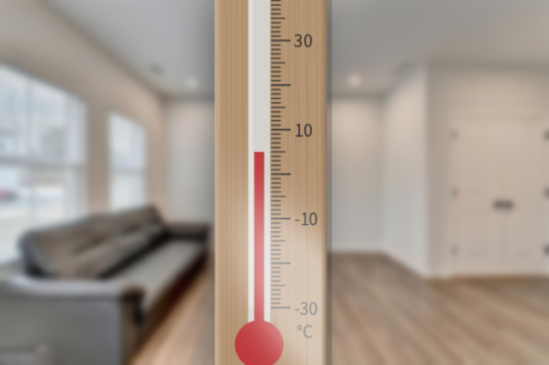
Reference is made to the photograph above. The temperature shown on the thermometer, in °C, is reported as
5 °C
